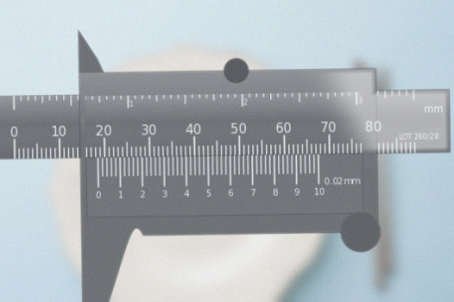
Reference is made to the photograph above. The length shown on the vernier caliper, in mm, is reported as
18.5 mm
